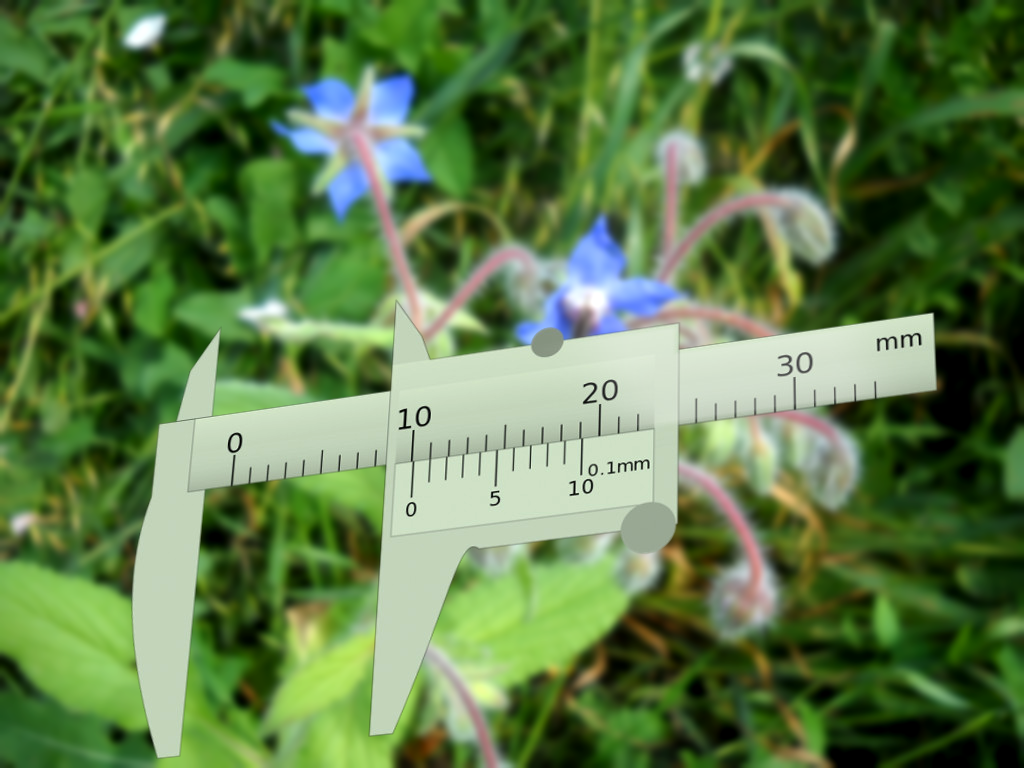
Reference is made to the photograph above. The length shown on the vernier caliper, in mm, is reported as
10.1 mm
